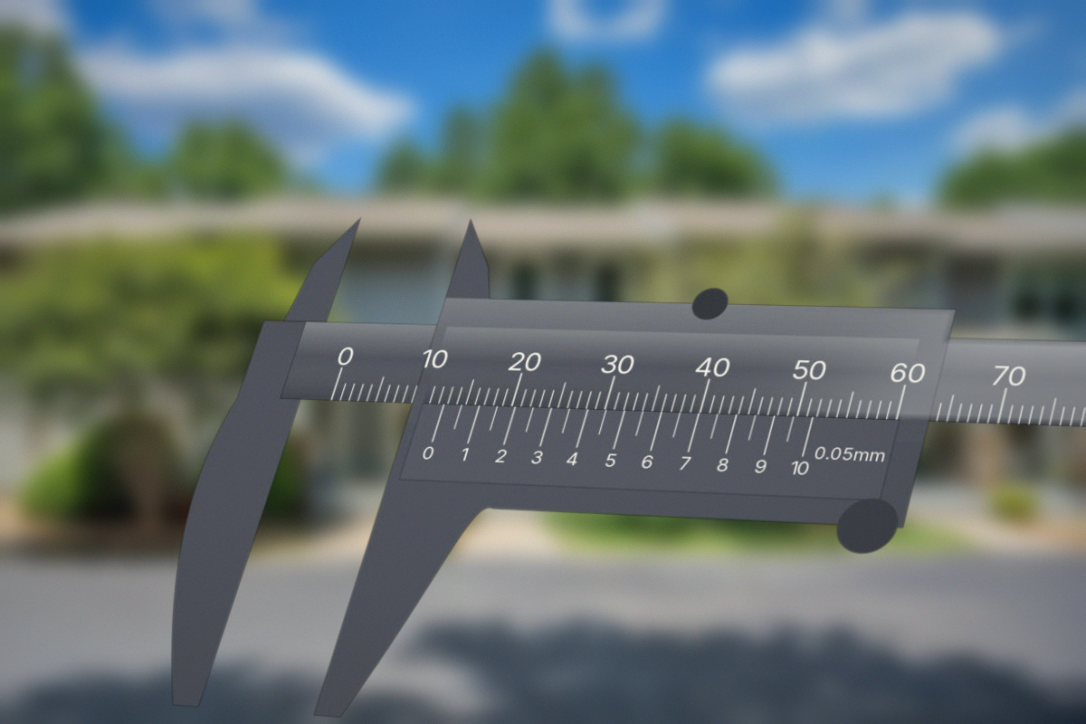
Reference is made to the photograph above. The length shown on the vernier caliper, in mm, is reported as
12.6 mm
